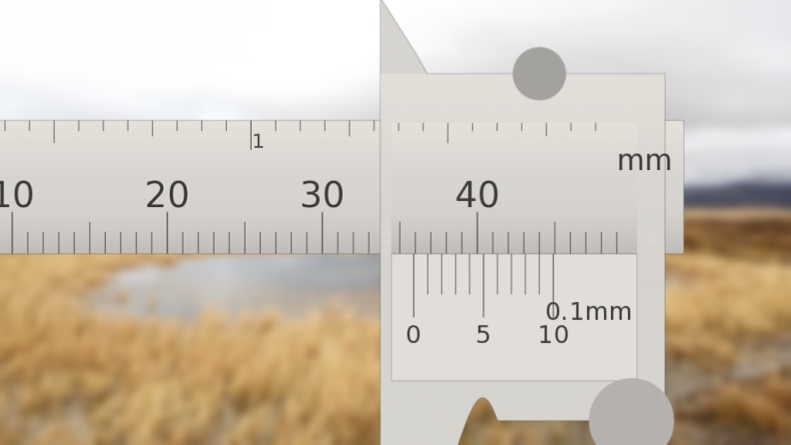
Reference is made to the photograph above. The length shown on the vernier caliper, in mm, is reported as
35.9 mm
